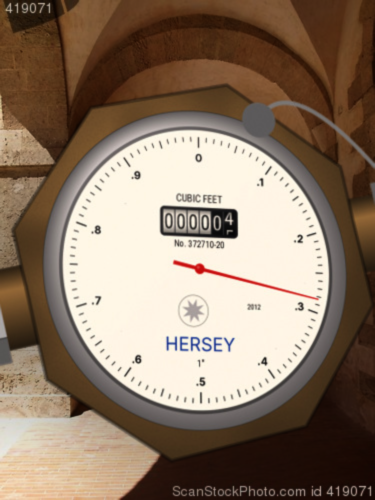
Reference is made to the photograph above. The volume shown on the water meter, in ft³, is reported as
4.28 ft³
